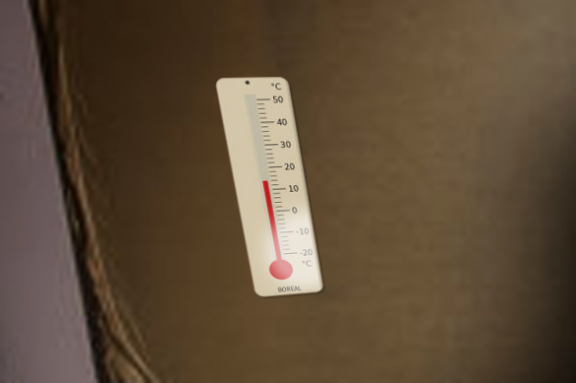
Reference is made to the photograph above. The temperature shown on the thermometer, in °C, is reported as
14 °C
